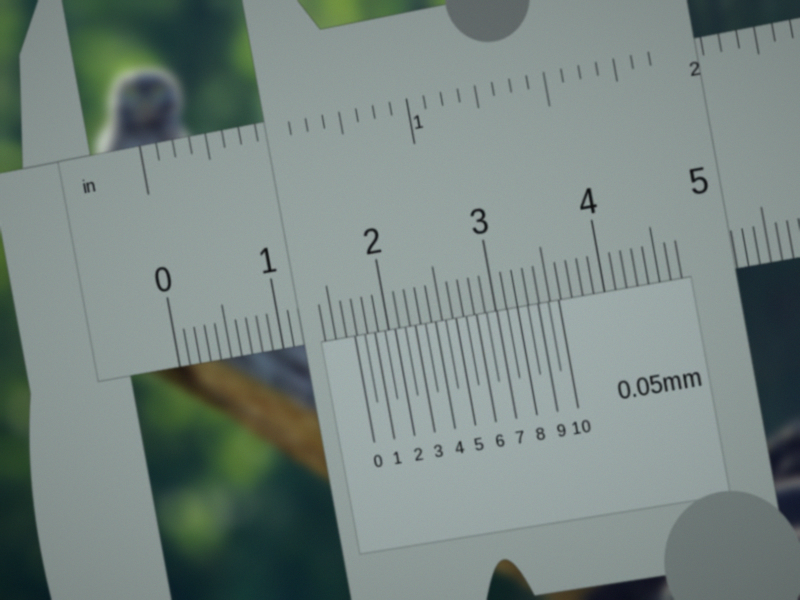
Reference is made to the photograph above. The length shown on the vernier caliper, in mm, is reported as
16.8 mm
